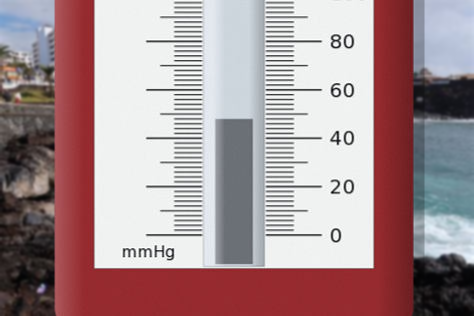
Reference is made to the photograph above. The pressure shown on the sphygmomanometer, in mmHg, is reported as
48 mmHg
